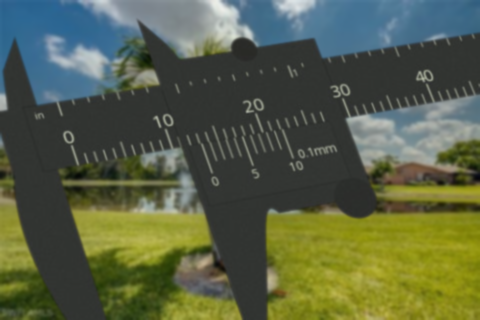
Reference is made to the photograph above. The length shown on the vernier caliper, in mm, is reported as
13.2 mm
